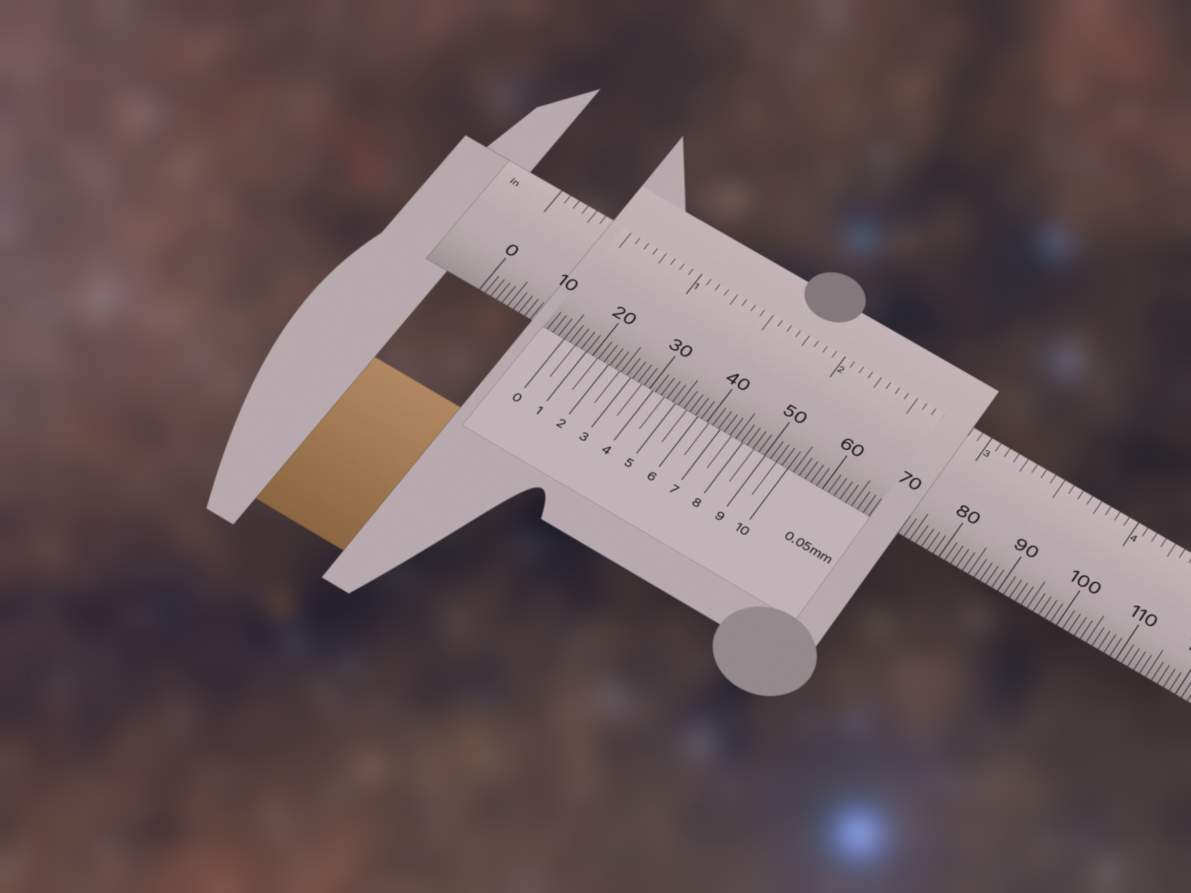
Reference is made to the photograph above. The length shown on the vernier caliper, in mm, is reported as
15.0 mm
